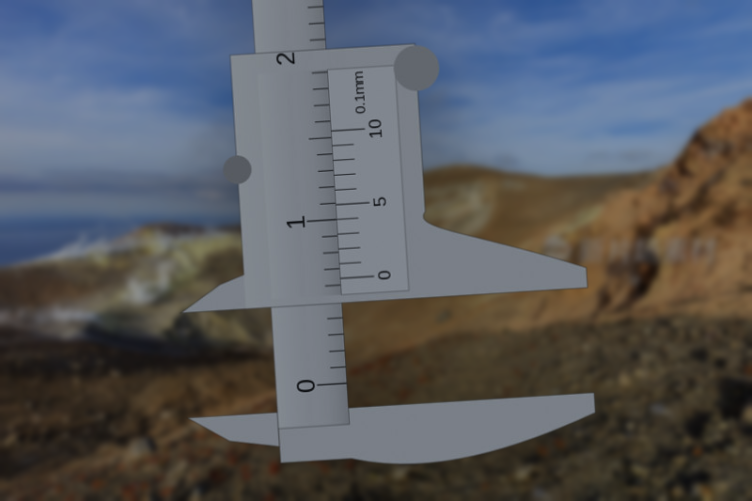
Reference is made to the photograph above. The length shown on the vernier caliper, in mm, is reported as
6.4 mm
